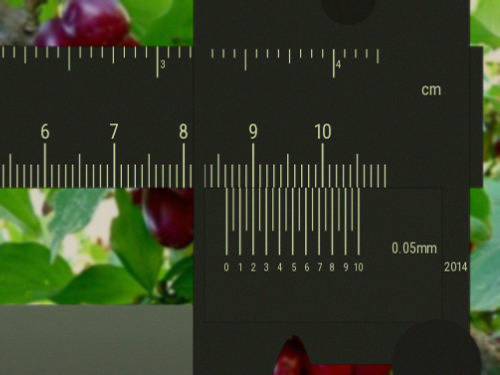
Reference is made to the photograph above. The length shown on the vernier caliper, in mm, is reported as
86.2 mm
